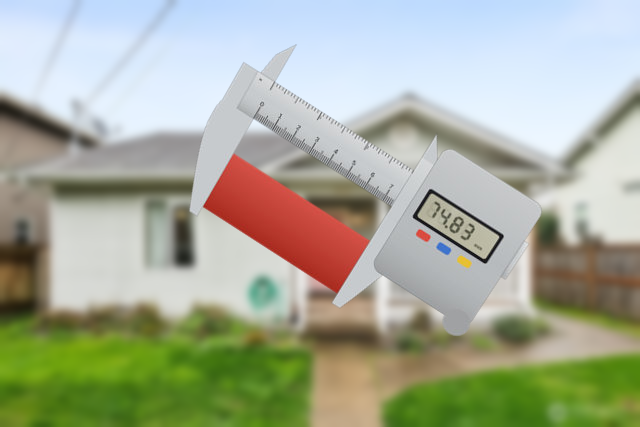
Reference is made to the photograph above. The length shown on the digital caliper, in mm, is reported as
74.83 mm
